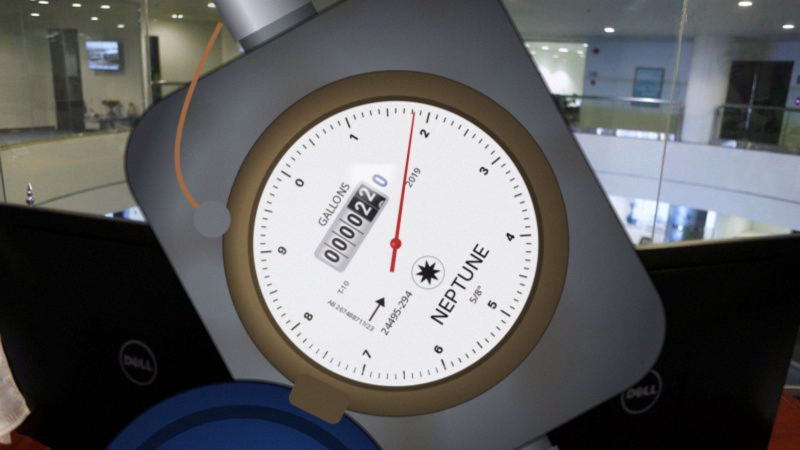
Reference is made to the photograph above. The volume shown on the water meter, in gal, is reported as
221.8 gal
